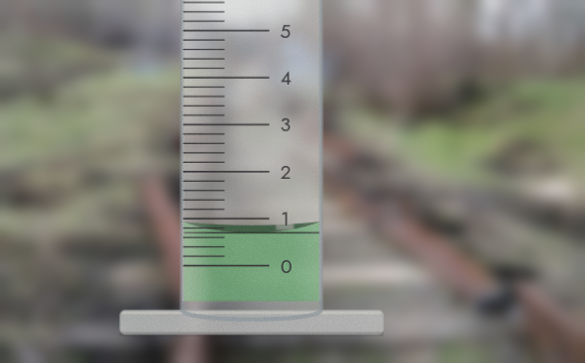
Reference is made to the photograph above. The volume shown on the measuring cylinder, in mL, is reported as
0.7 mL
